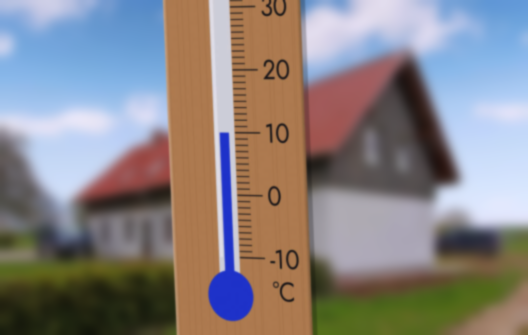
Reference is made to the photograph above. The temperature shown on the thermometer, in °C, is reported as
10 °C
